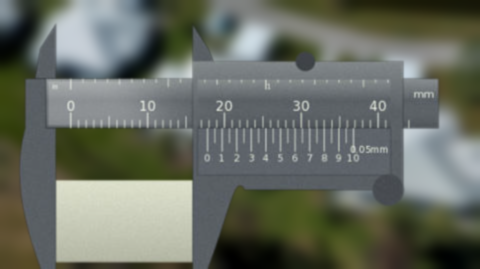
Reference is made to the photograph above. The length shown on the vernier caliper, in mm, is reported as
17.8 mm
